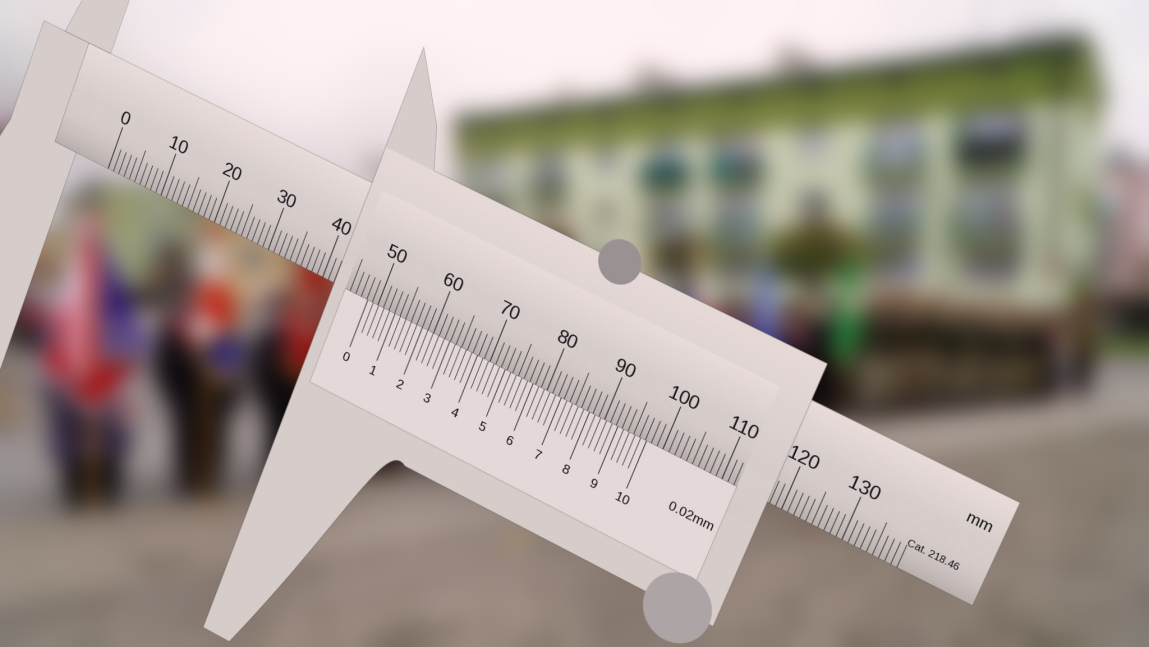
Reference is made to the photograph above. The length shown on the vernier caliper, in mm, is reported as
48.2 mm
